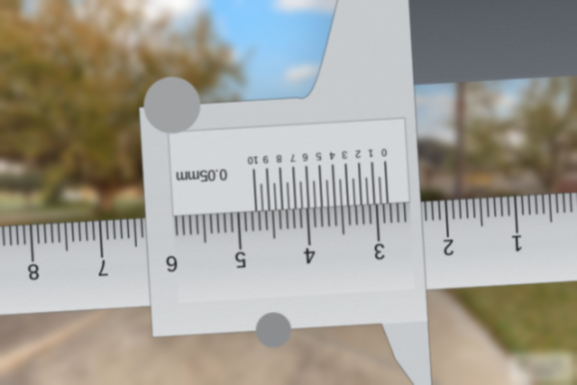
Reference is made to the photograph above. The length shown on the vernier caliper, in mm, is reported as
28.4 mm
